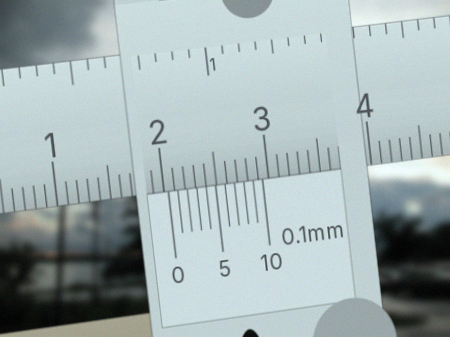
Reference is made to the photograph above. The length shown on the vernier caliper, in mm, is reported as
20.4 mm
